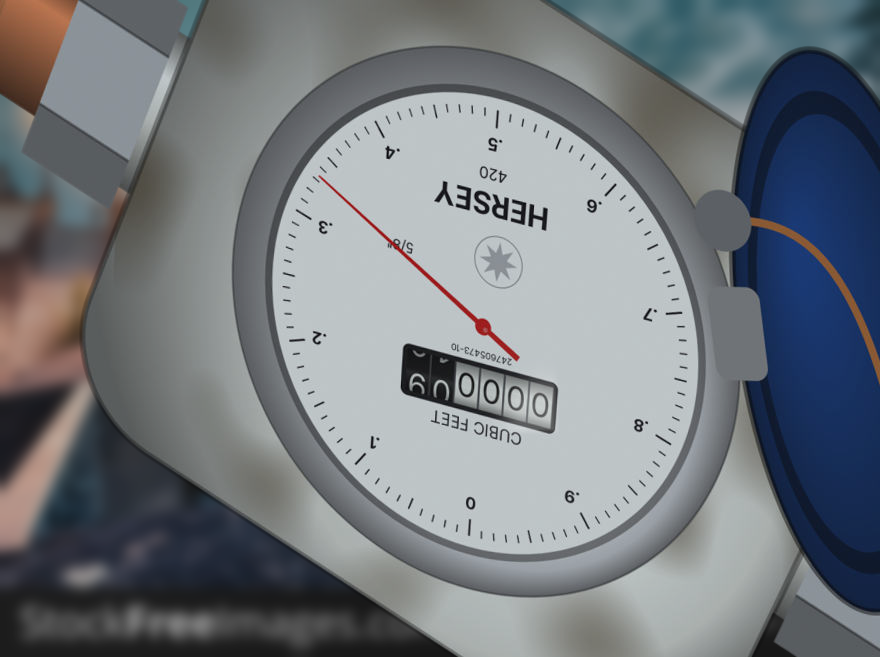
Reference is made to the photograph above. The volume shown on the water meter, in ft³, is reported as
9.33 ft³
